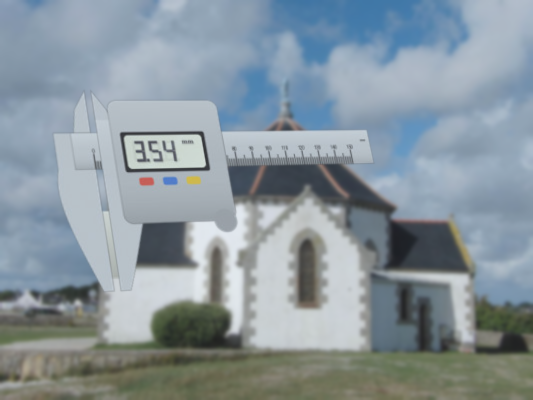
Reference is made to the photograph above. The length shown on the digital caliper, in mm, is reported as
3.54 mm
